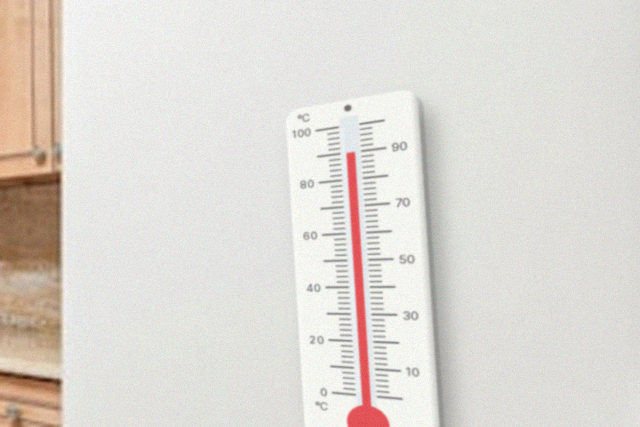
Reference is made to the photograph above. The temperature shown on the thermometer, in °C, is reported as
90 °C
